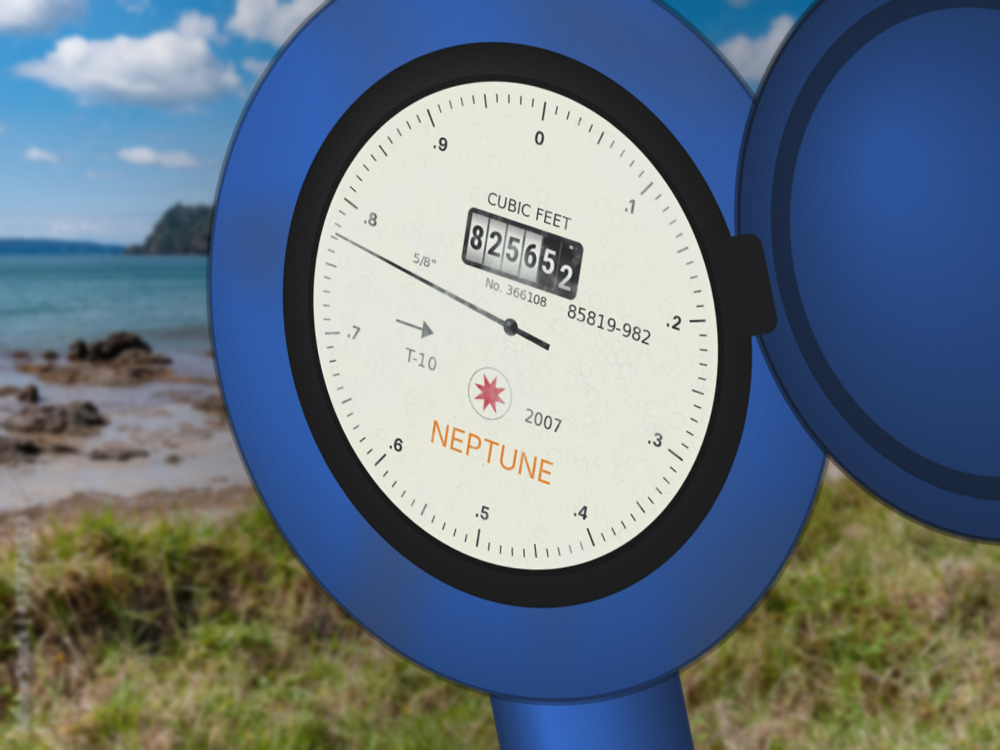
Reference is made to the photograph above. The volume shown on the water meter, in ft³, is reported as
825651.77 ft³
